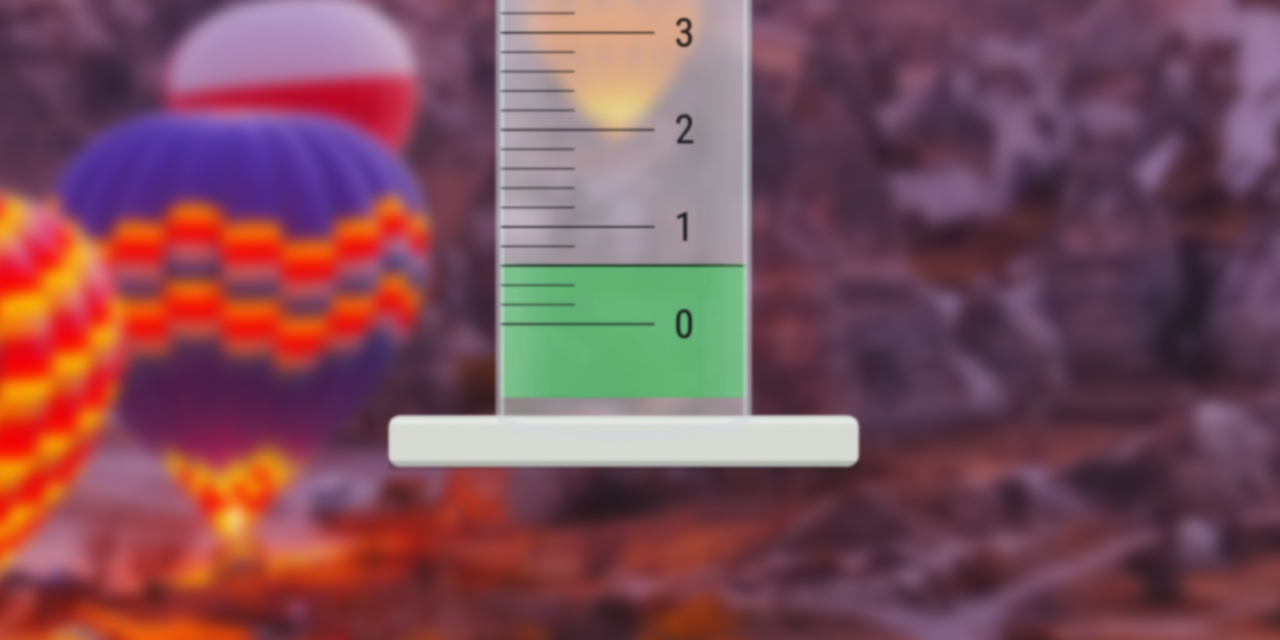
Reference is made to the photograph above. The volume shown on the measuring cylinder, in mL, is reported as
0.6 mL
